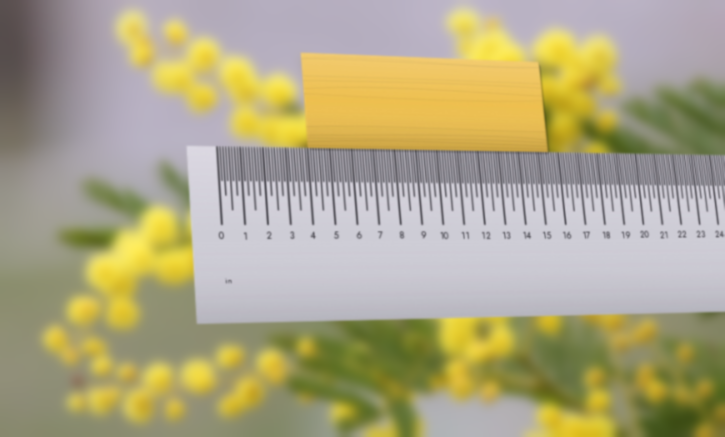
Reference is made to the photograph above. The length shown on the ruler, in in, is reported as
11.5 in
